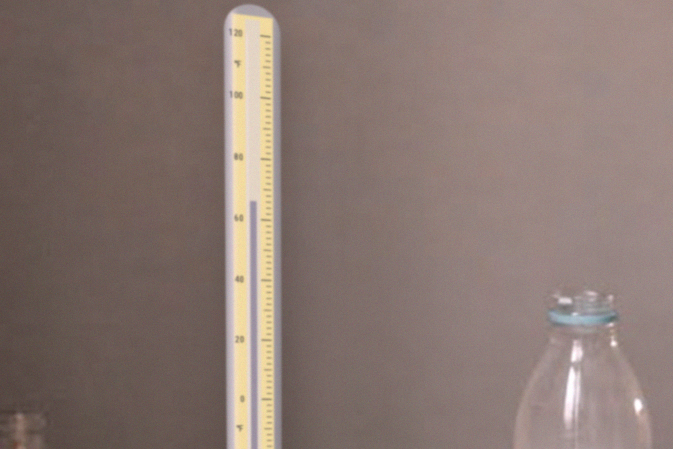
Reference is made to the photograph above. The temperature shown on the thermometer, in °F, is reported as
66 °F
